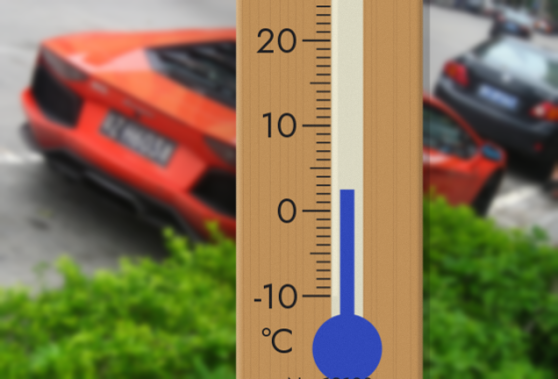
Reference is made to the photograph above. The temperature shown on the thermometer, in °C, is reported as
2.5 °C
